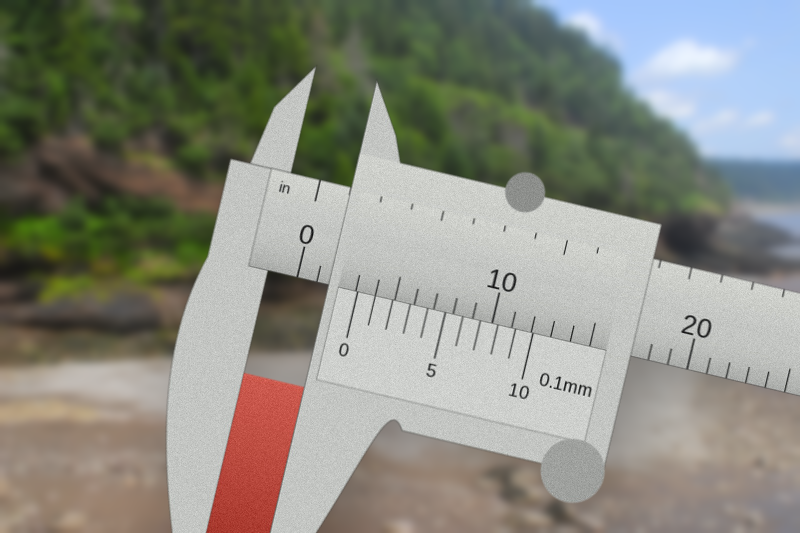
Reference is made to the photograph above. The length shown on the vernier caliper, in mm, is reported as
3.1 mm
